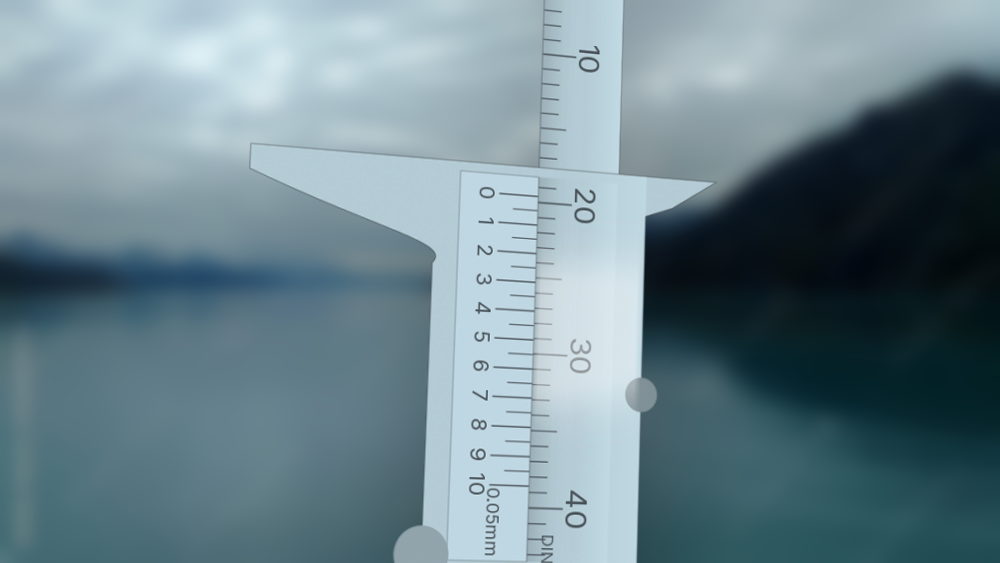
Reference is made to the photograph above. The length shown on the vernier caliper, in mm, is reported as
19.6 mm
